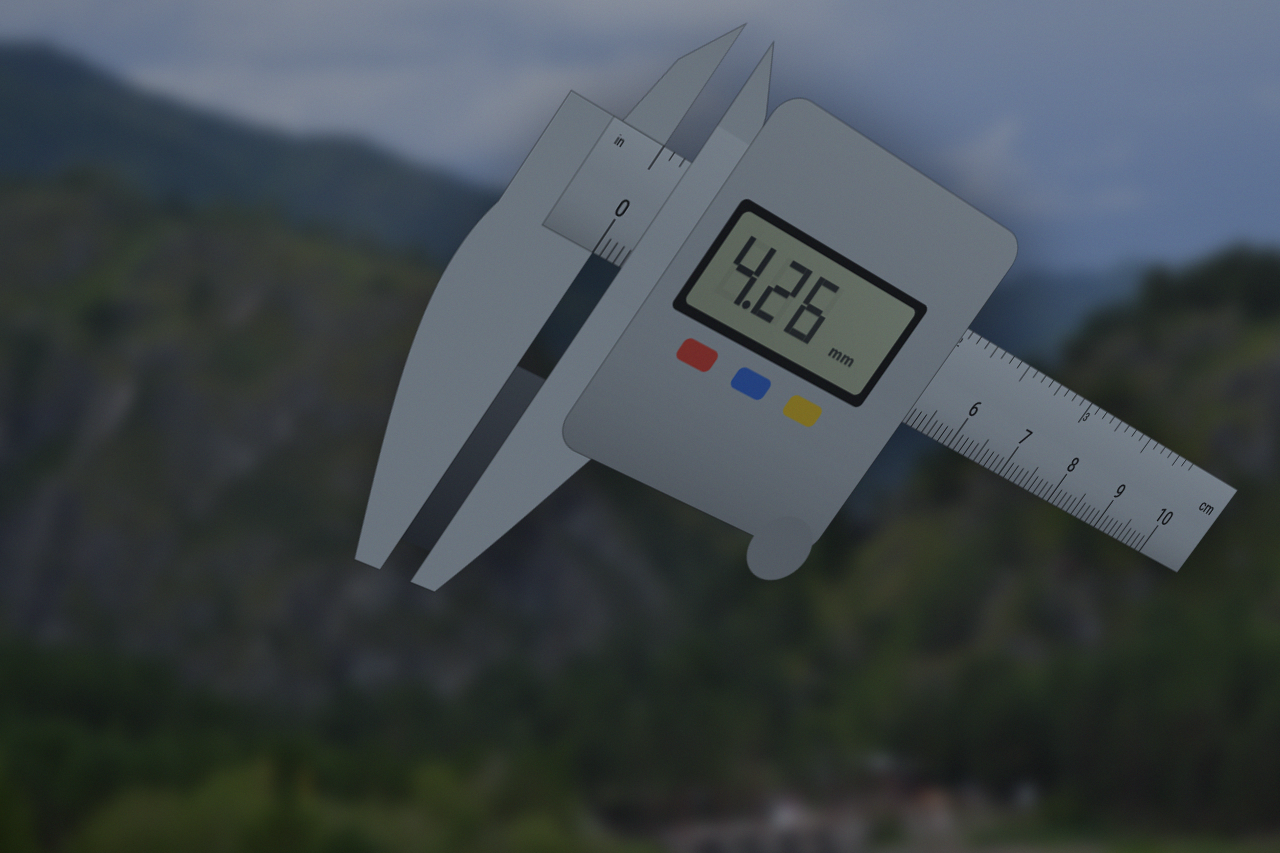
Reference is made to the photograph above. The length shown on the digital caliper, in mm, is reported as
4.26 mm
